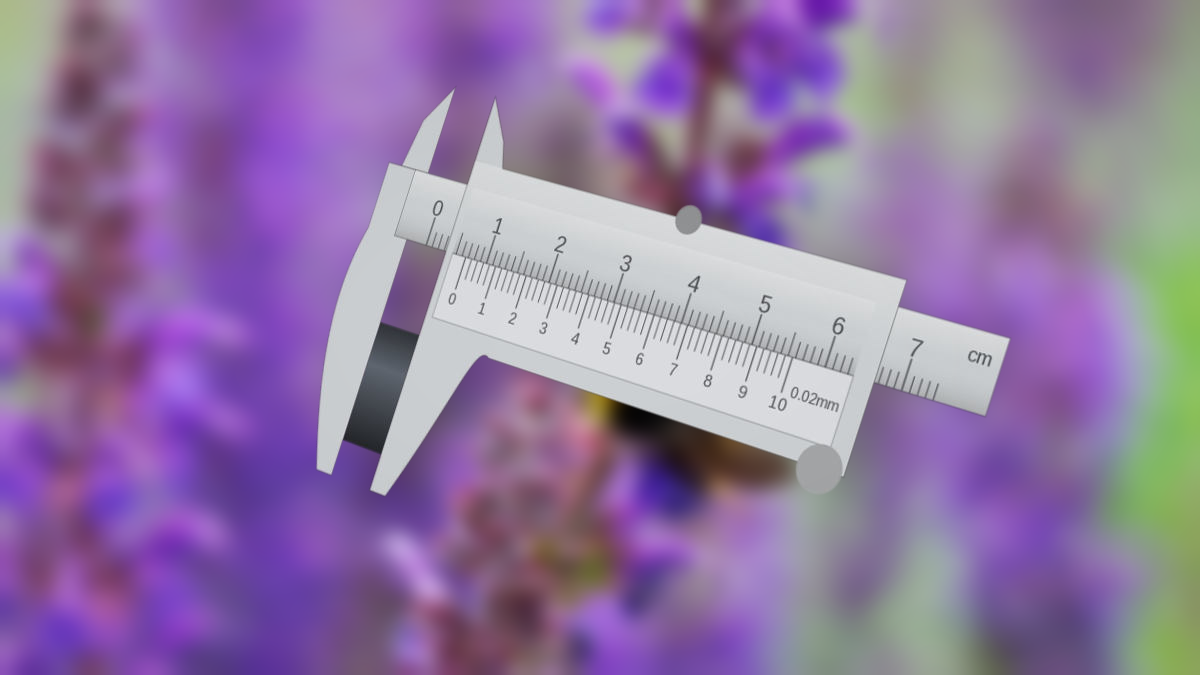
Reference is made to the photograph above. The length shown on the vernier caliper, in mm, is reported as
6.6 mm
